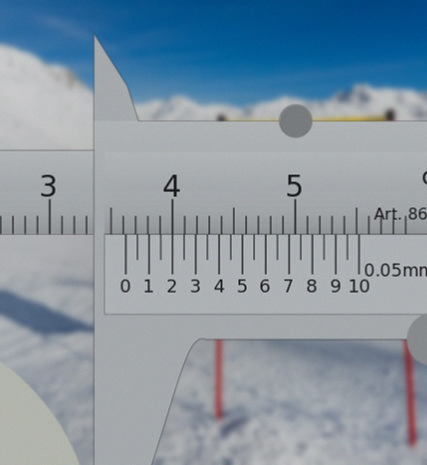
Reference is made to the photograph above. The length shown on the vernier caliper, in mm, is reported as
36.2 mm
